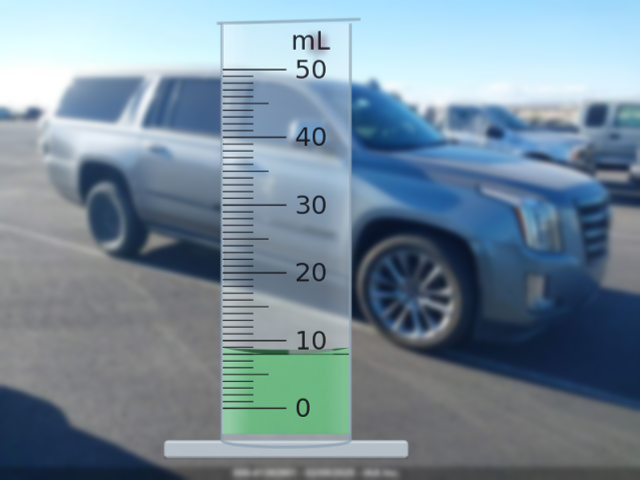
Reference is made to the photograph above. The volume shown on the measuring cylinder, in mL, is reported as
8 mL
